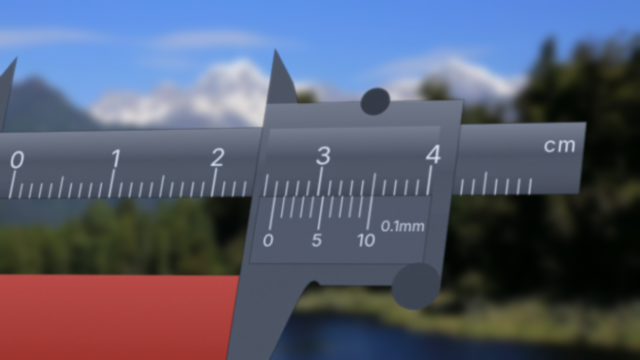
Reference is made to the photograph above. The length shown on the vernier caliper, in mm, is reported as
26.0 mm
